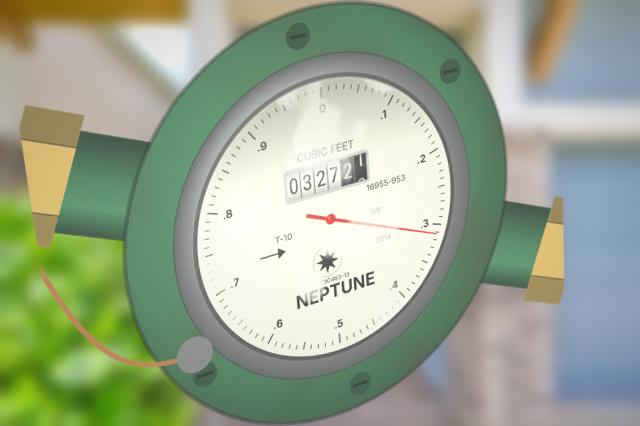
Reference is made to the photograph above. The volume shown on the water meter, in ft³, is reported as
32721.31 ft³
